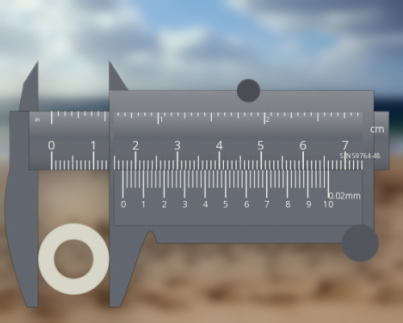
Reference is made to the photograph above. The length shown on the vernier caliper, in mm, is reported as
17.0 mm
